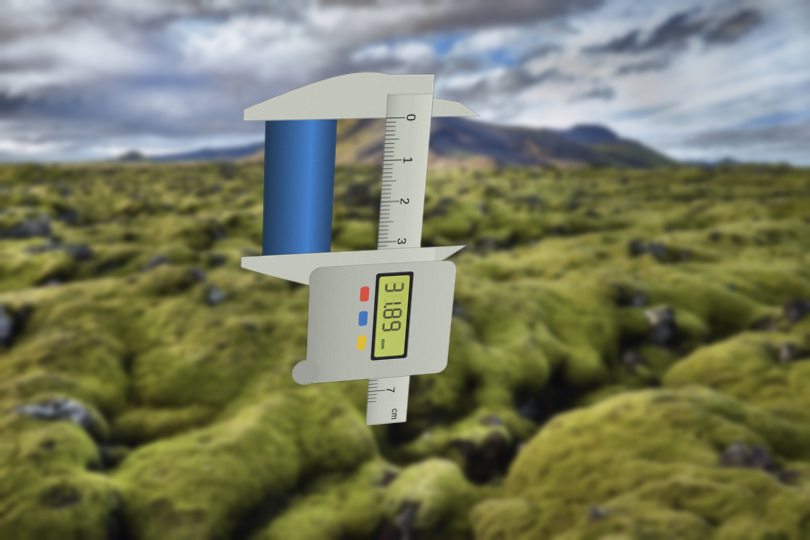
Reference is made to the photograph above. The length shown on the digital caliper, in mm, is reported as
31.89 mm
